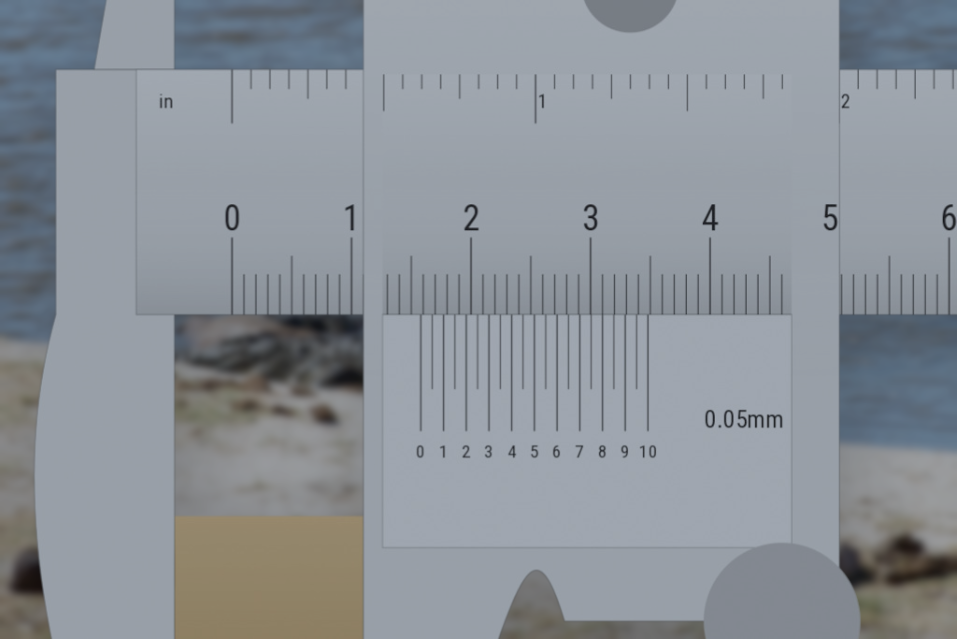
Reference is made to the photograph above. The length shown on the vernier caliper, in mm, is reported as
15.8 mm
